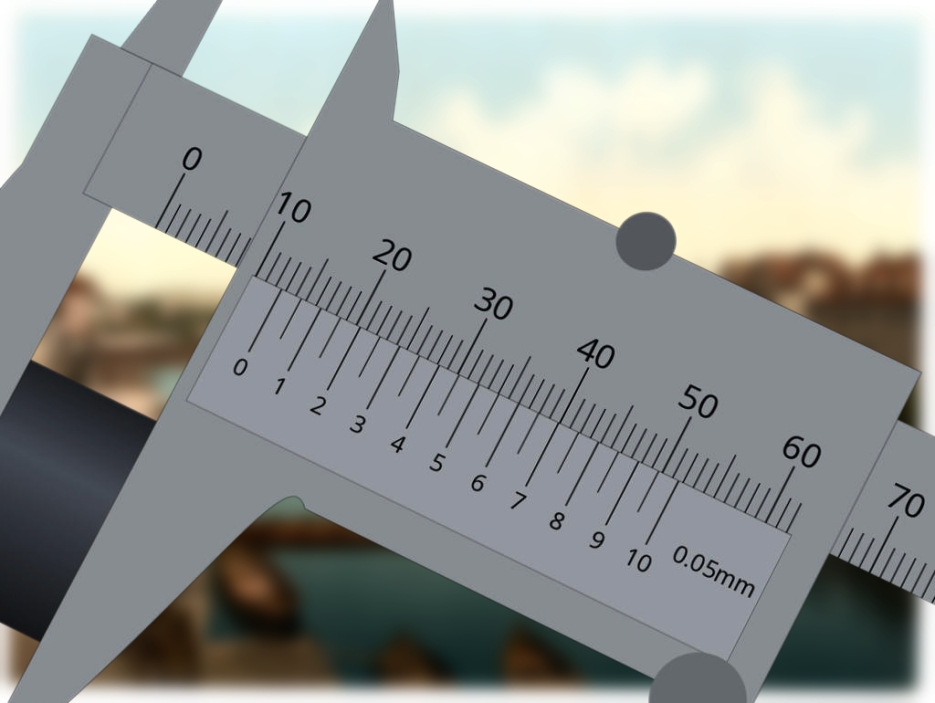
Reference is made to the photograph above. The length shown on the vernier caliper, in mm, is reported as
12.6 mm
